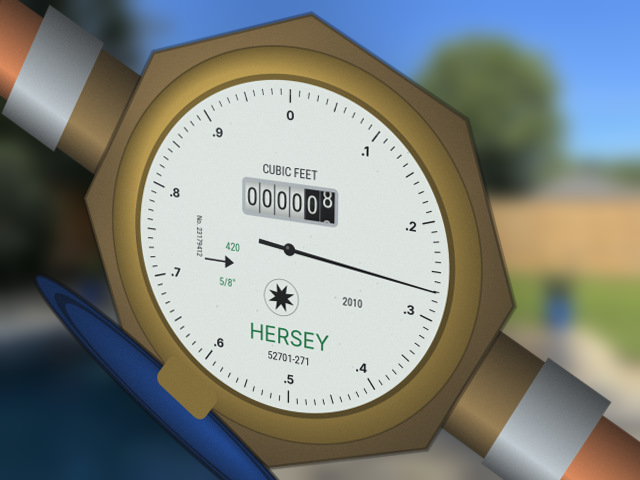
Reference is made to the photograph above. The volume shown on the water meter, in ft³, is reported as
8.27 ft³
